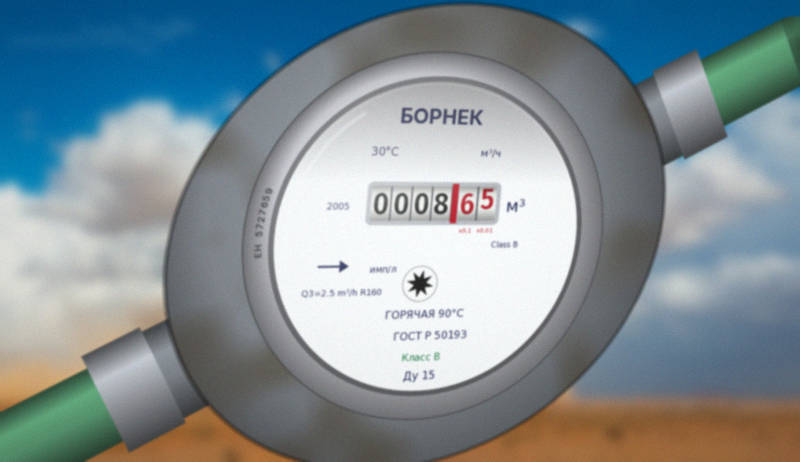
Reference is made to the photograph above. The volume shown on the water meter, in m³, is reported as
8.65 m³
